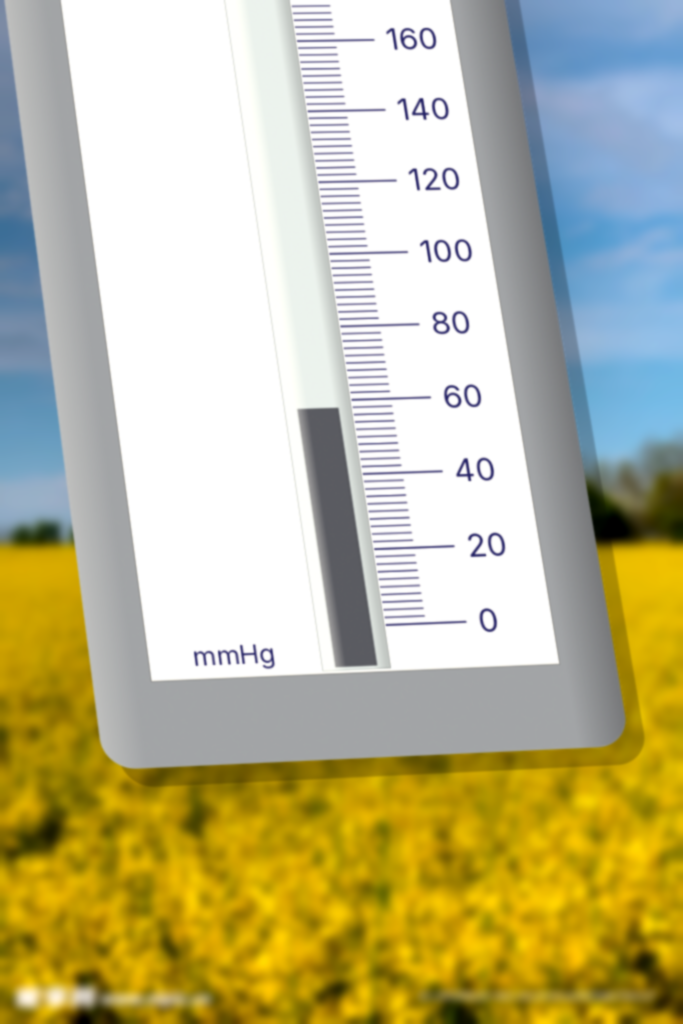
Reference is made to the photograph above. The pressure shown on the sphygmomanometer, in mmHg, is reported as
58 mmHg
